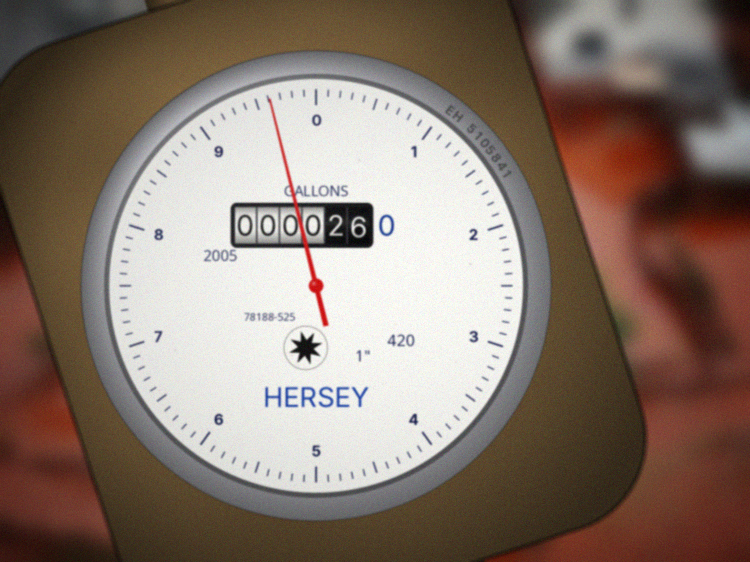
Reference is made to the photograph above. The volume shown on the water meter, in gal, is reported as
259.6 gal
